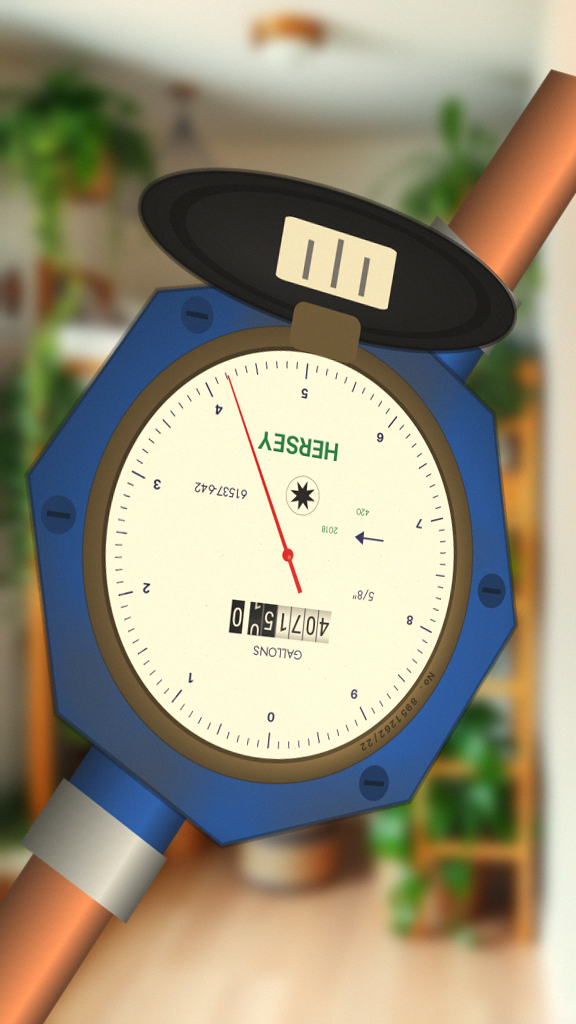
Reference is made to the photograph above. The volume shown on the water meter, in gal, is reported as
4071504.2 gal
